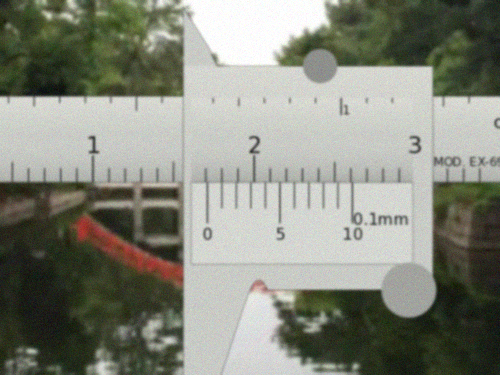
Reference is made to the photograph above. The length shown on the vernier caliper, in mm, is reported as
17.1 mm
